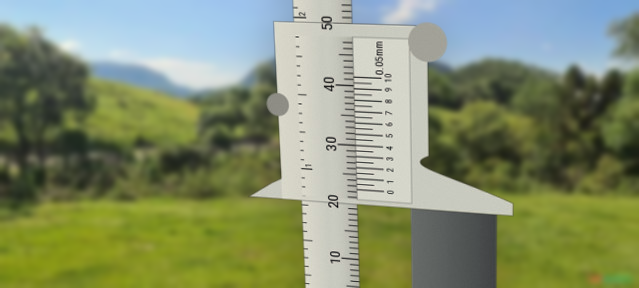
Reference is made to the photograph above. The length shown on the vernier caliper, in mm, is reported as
22.4 mm
